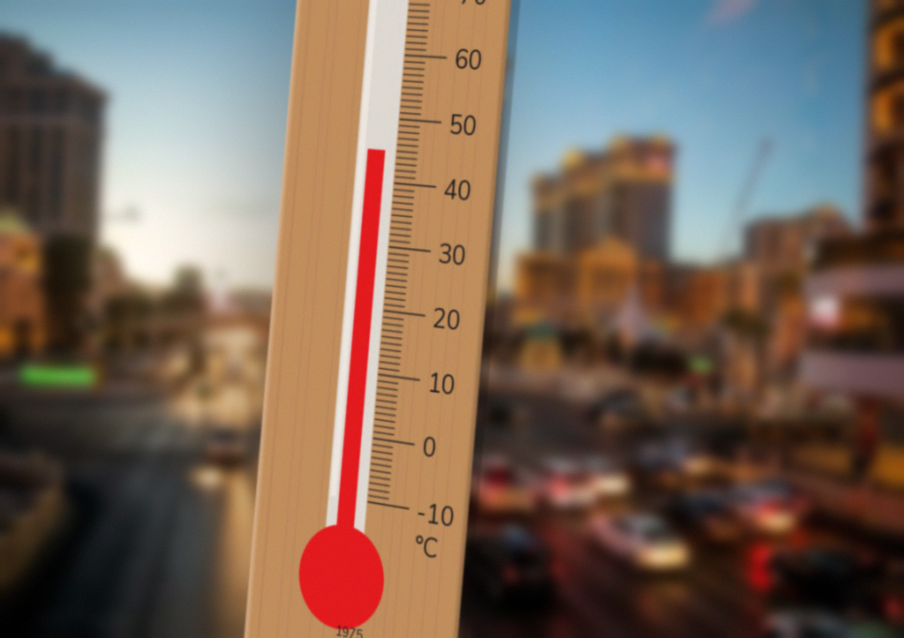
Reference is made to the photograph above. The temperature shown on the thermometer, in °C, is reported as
45 °C
